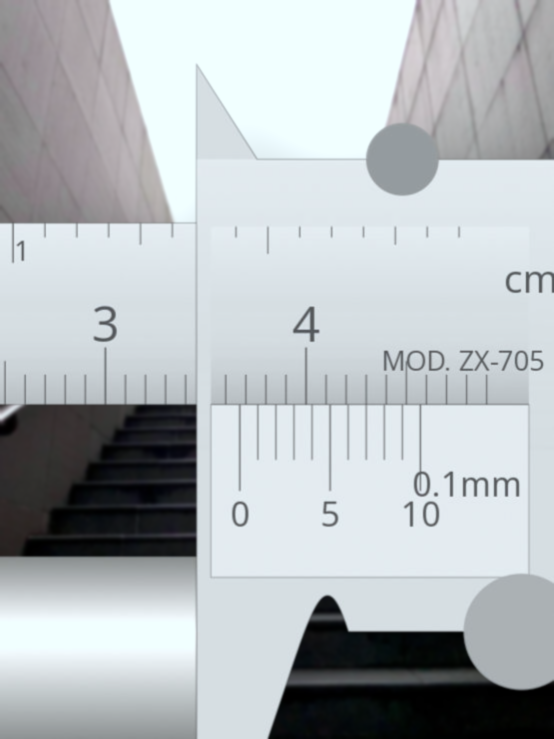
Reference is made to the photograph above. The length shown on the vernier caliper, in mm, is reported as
36.7 mm
